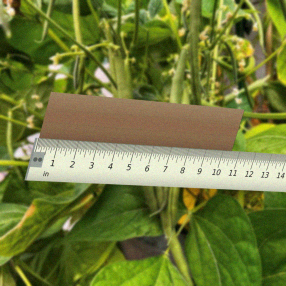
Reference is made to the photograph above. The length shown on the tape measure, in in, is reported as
10.5 in
